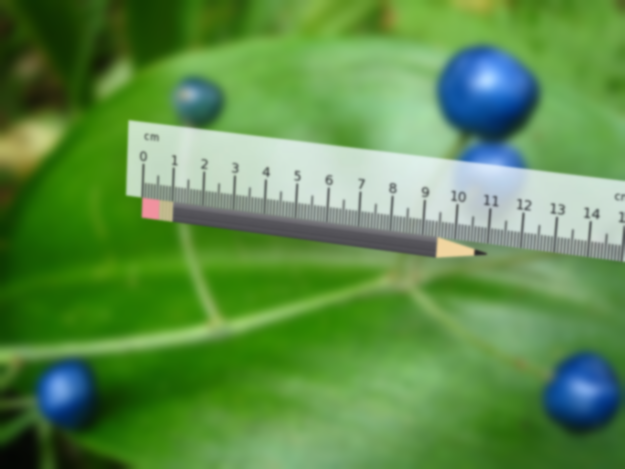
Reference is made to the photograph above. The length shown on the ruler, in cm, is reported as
11 cm
